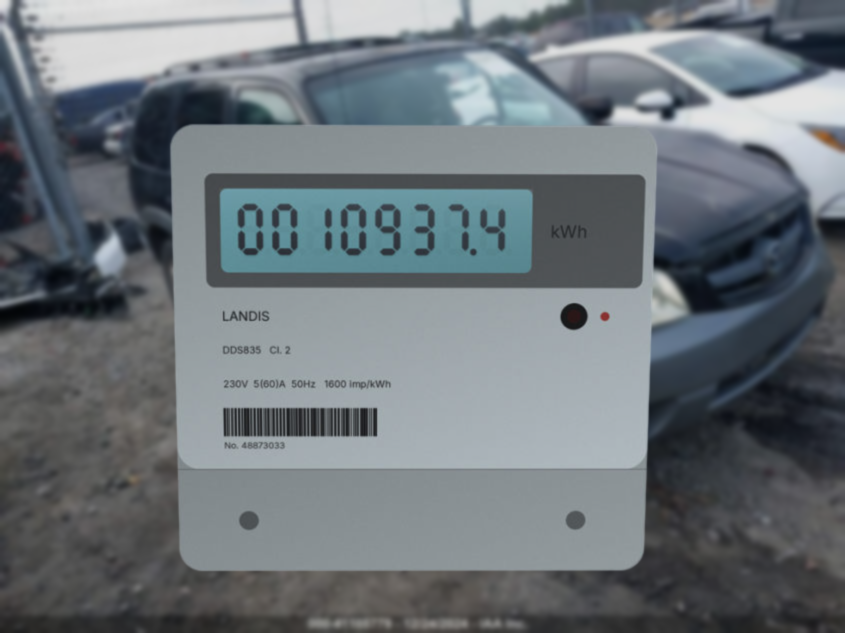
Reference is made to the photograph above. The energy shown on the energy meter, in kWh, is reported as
10937.4 kWh
